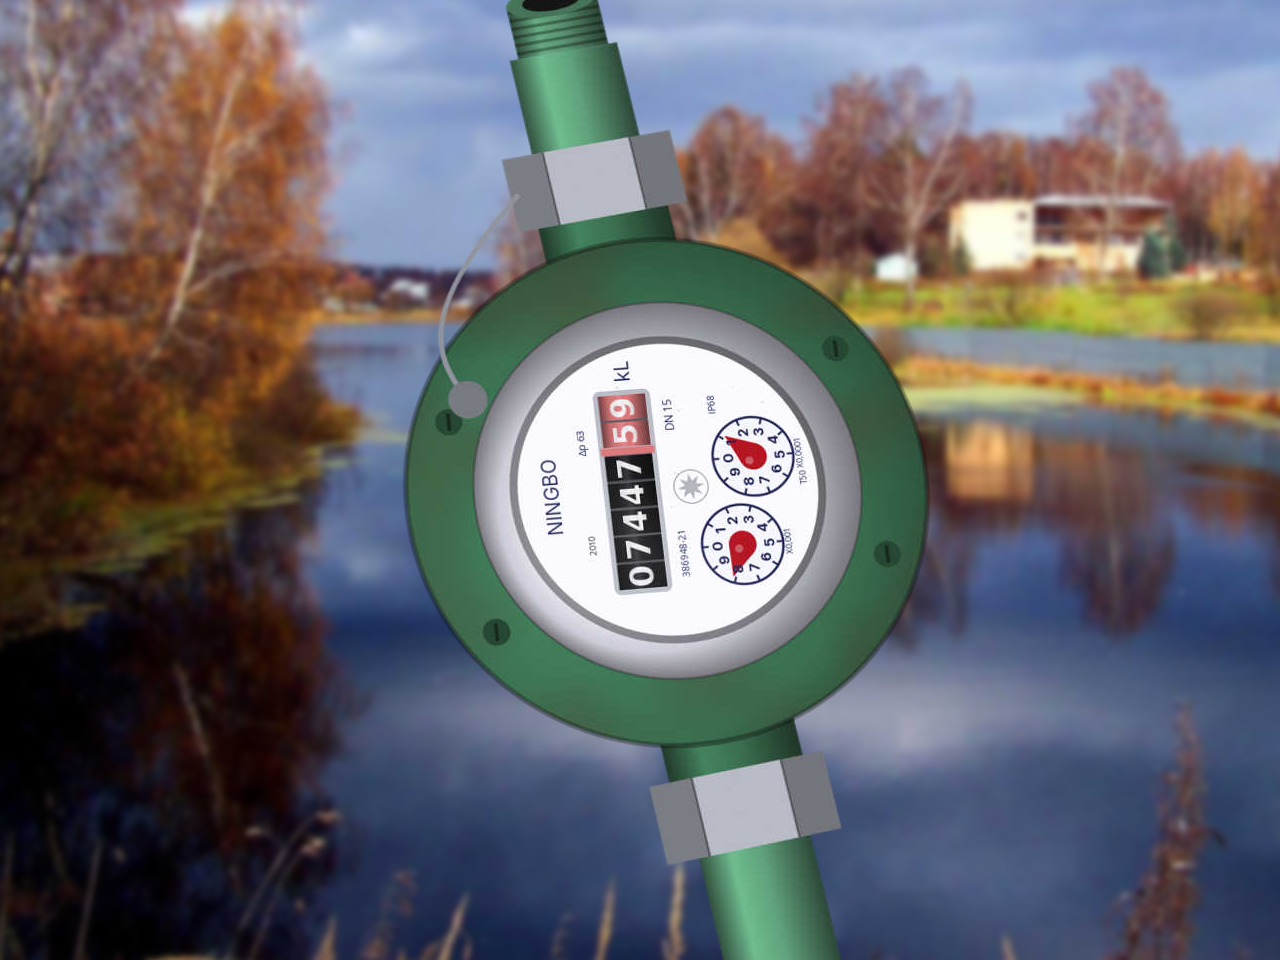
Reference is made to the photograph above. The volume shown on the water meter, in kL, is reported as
7447.5981 kL
